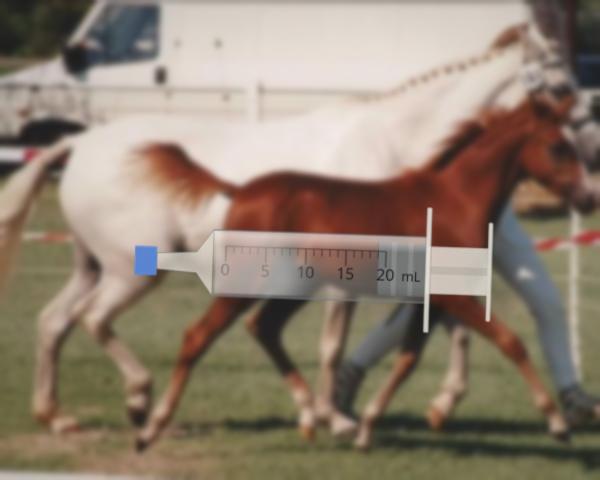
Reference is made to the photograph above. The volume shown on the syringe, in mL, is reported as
19 mL
